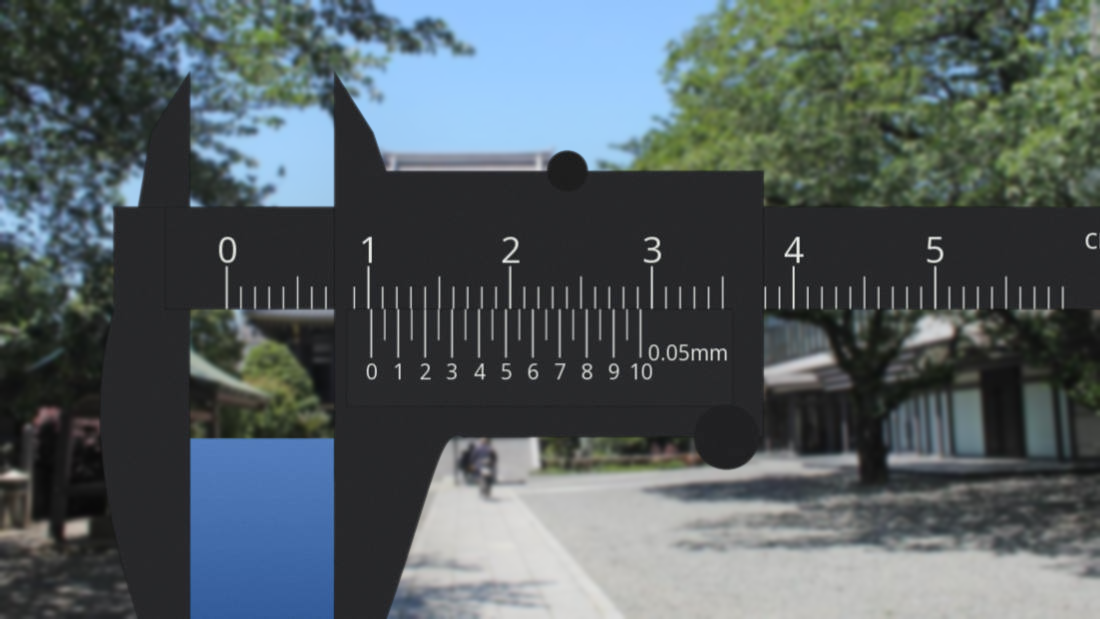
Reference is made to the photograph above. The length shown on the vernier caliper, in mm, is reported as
10.2 mm
